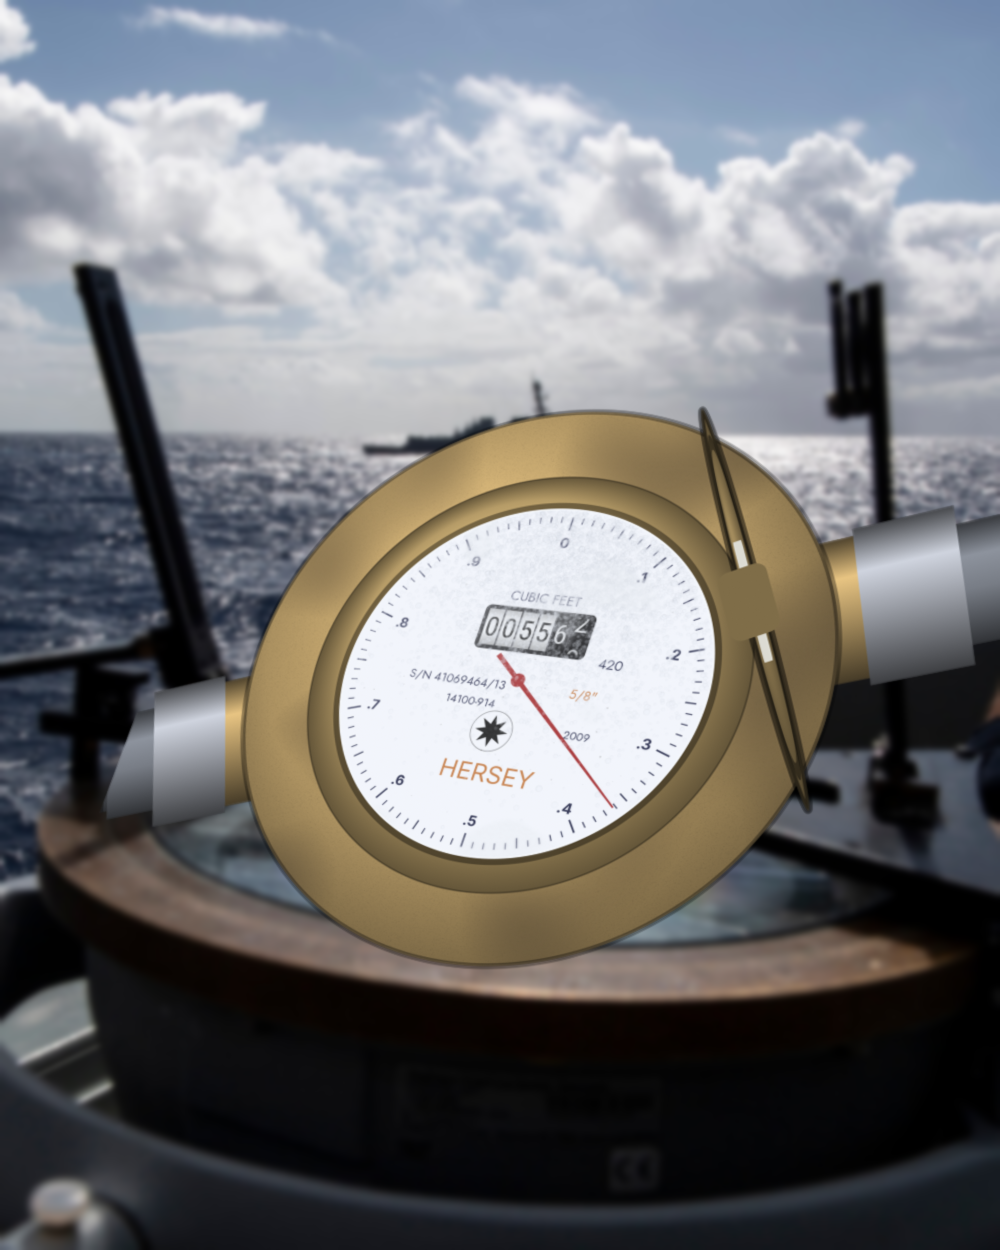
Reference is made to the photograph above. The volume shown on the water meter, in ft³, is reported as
5562.36 ft³
